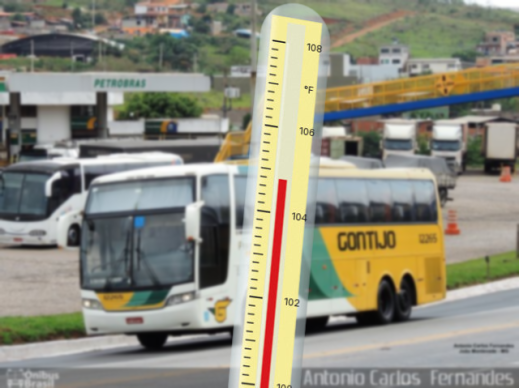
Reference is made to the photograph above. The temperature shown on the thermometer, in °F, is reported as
104.8 °F
